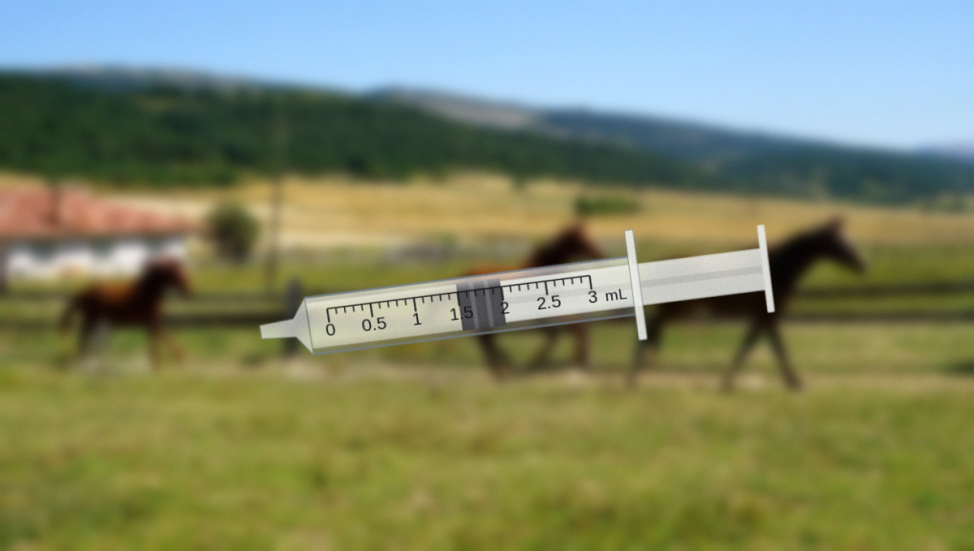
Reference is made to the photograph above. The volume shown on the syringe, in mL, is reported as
1.5 mL
